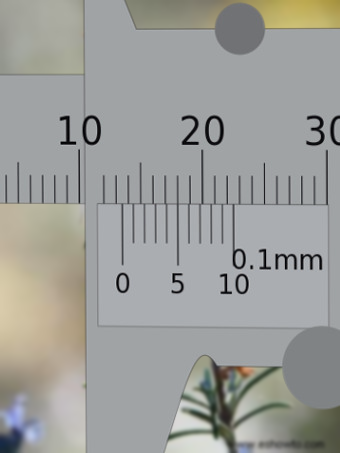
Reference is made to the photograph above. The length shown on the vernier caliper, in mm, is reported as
13.5 mm
